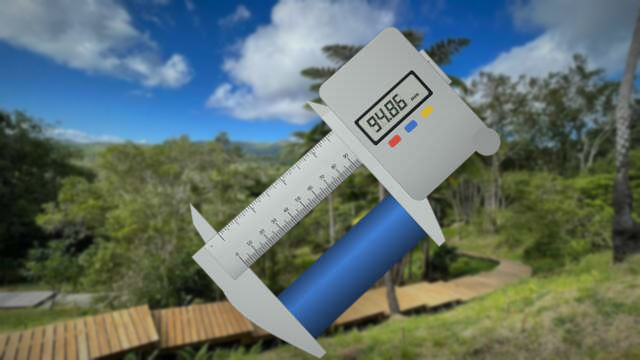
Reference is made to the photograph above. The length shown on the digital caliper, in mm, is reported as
94.86 mm
